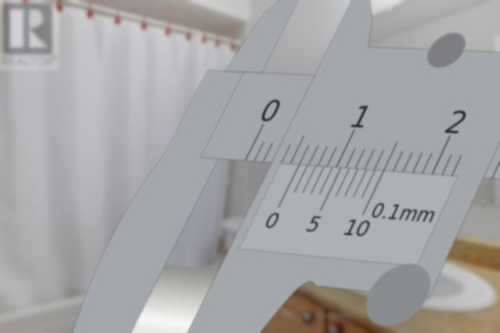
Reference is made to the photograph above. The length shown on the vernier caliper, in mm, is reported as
6.0 mm
